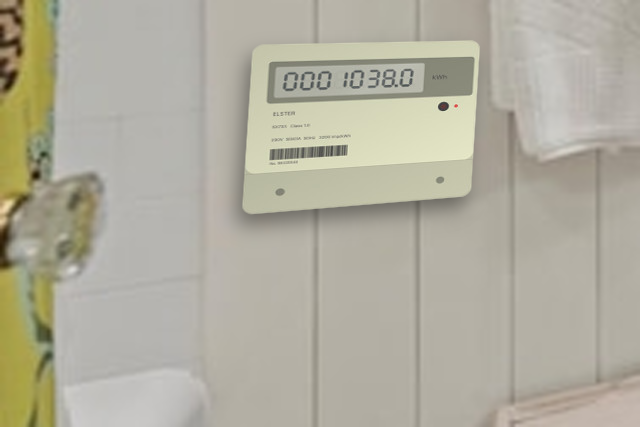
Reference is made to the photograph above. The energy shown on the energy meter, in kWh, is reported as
1038.0 kWh
